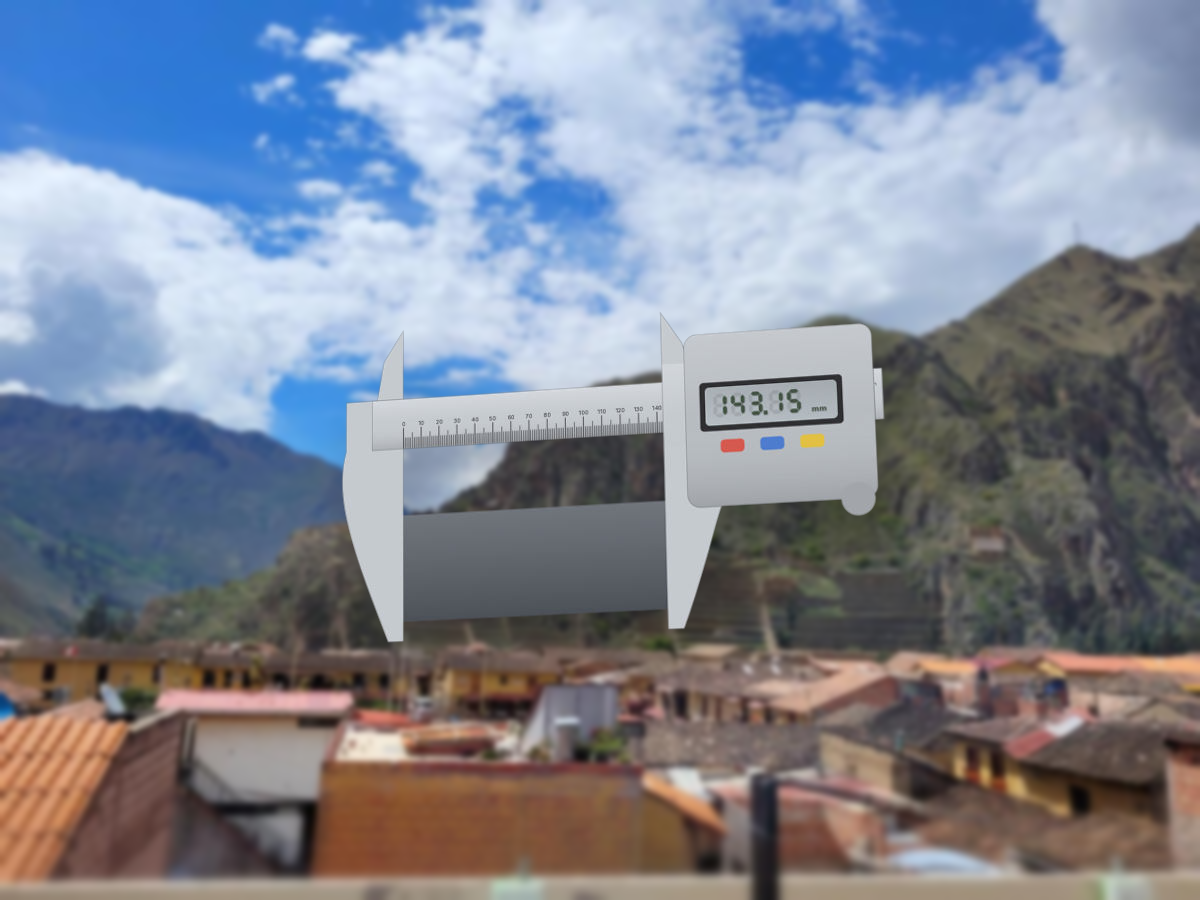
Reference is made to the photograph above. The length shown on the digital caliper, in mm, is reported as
143.15 mm
